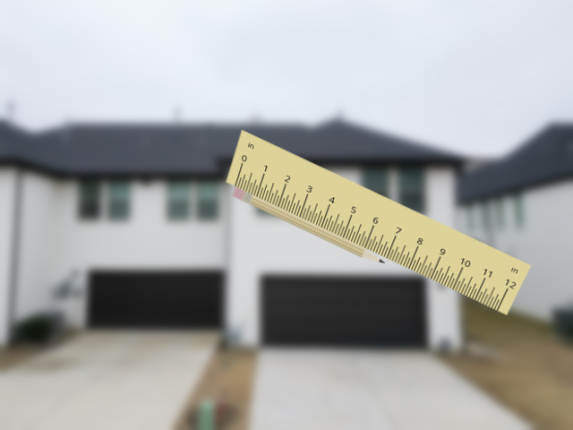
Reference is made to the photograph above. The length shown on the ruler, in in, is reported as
7 in
